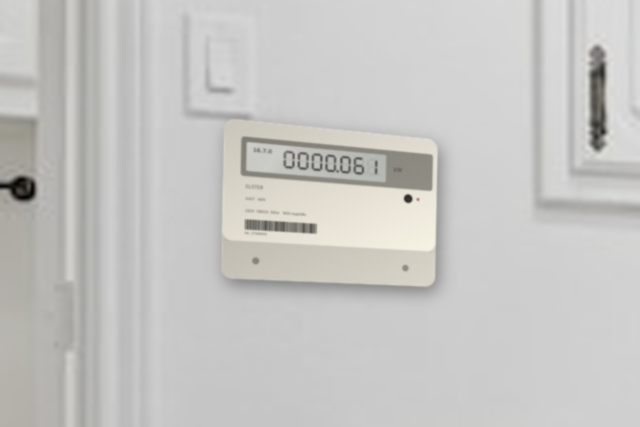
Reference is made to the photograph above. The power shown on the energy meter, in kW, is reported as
0.061 kW
